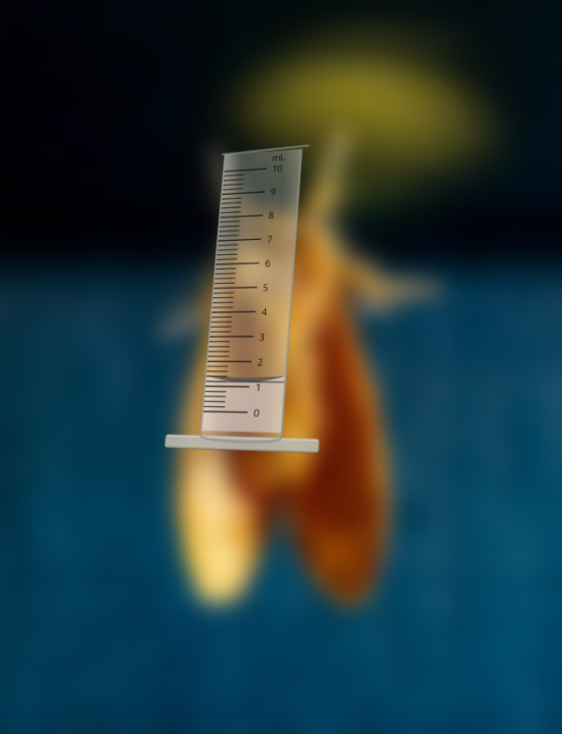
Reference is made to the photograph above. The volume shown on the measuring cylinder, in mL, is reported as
1.2 mL
